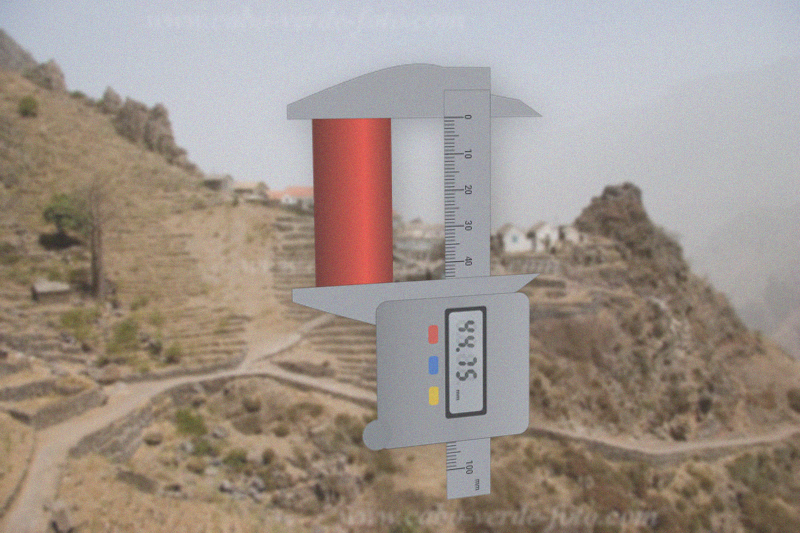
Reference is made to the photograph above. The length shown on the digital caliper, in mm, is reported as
44.75 mm
